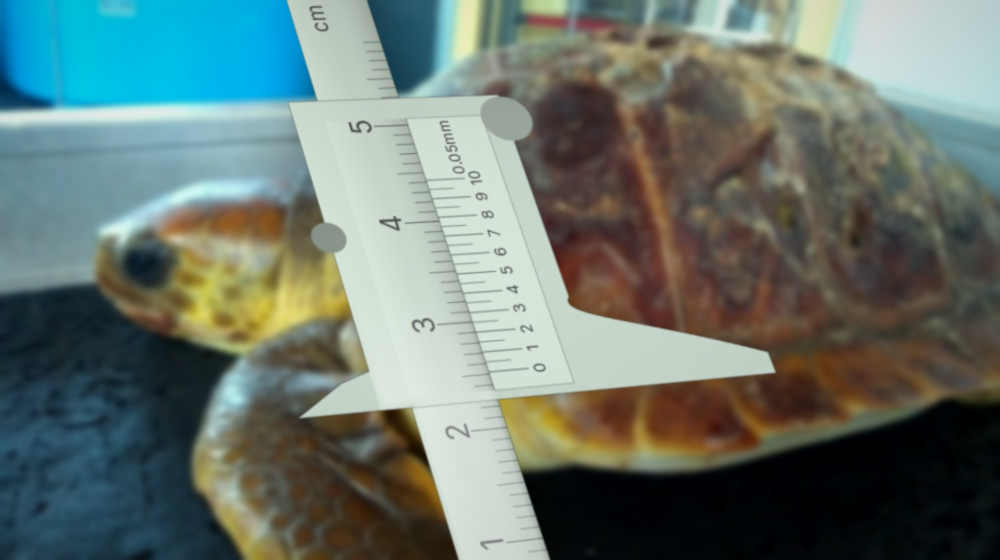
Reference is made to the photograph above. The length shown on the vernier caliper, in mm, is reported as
25.2 mm
